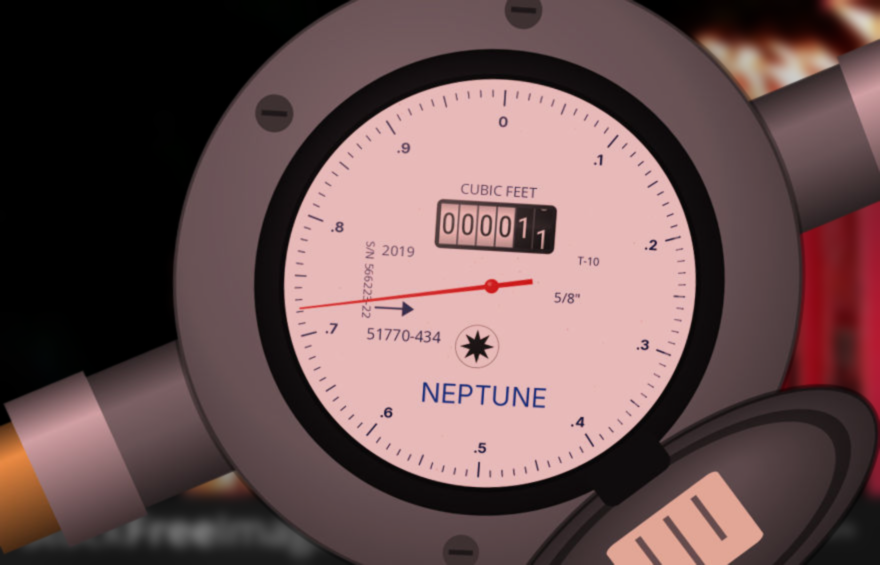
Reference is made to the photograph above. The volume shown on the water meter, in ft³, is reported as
10.72 ft³
